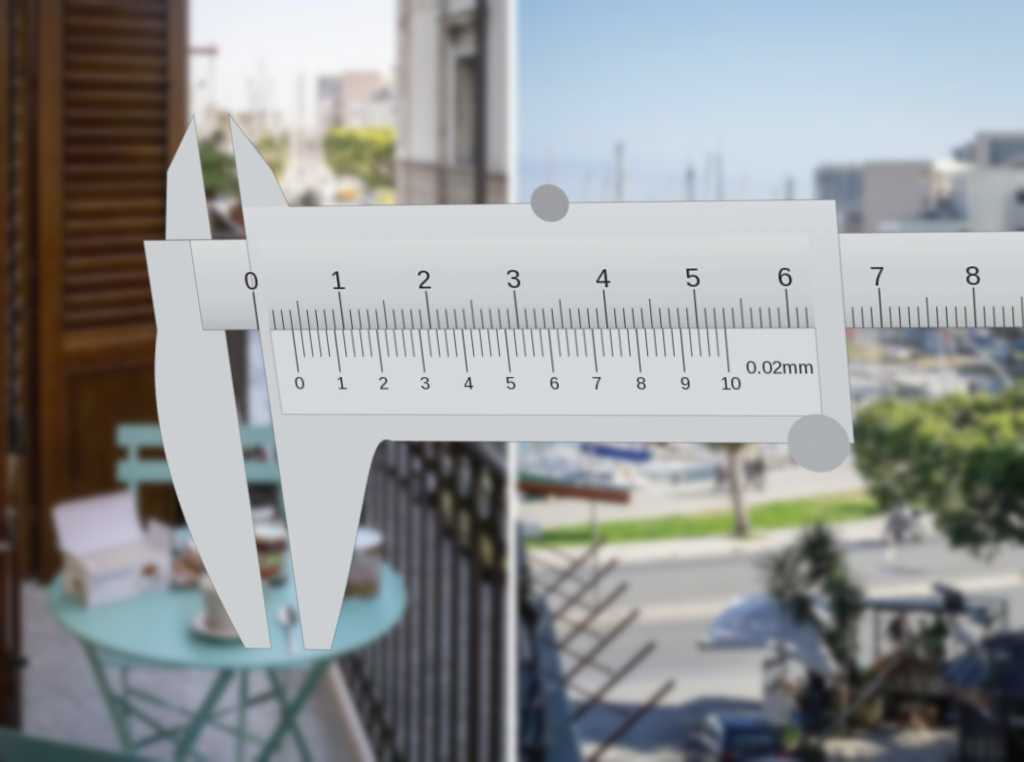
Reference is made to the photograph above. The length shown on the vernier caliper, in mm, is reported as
4.0 mm
